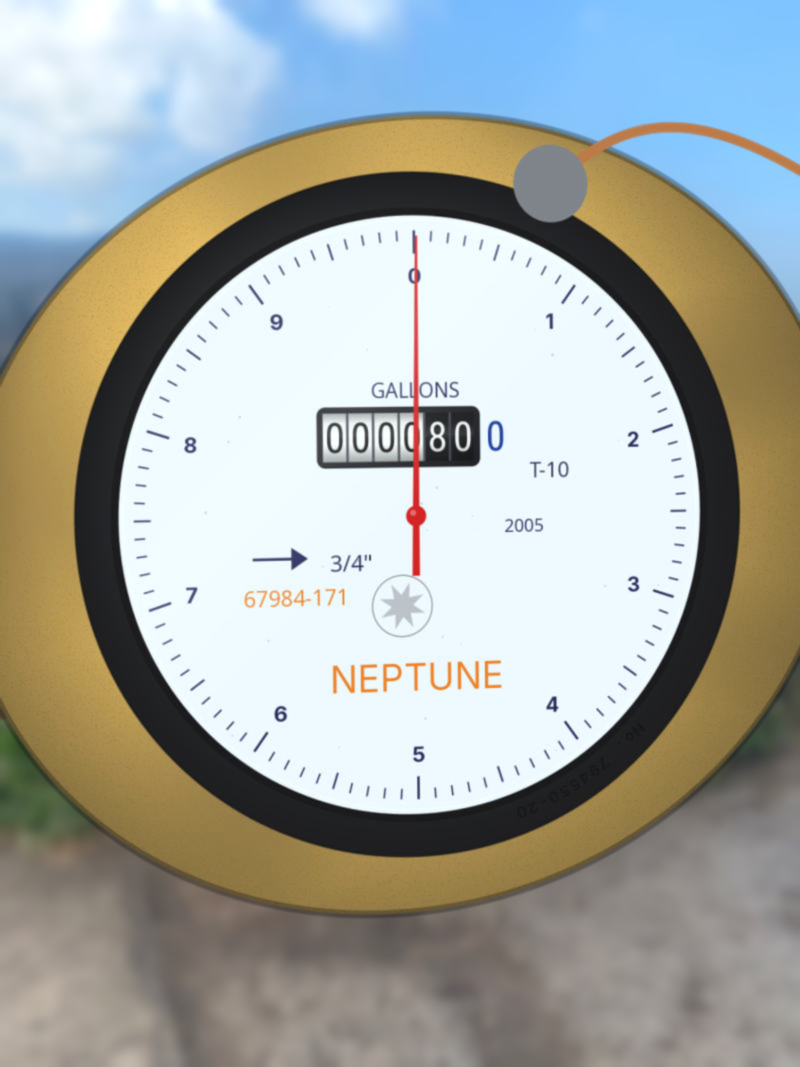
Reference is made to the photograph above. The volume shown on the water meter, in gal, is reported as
800.0 gal
